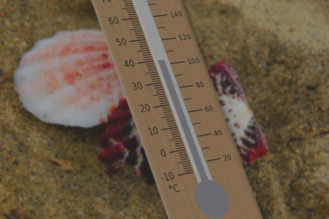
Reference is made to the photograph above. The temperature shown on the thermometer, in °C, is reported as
40 °C
